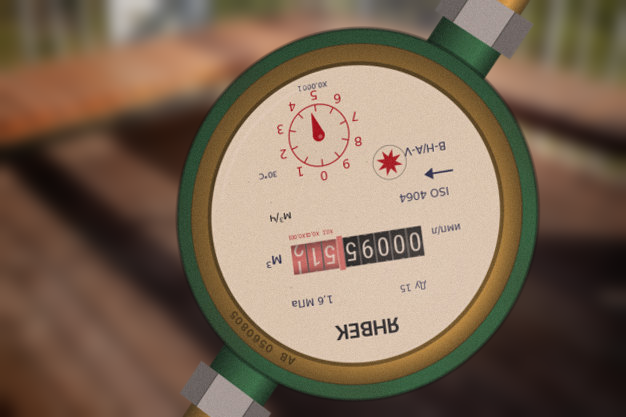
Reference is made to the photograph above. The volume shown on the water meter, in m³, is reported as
95.5114 m³
